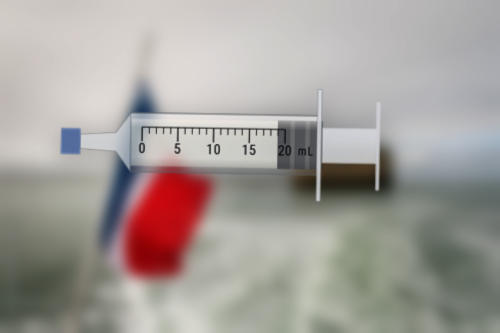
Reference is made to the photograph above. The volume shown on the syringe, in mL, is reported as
19 mL
